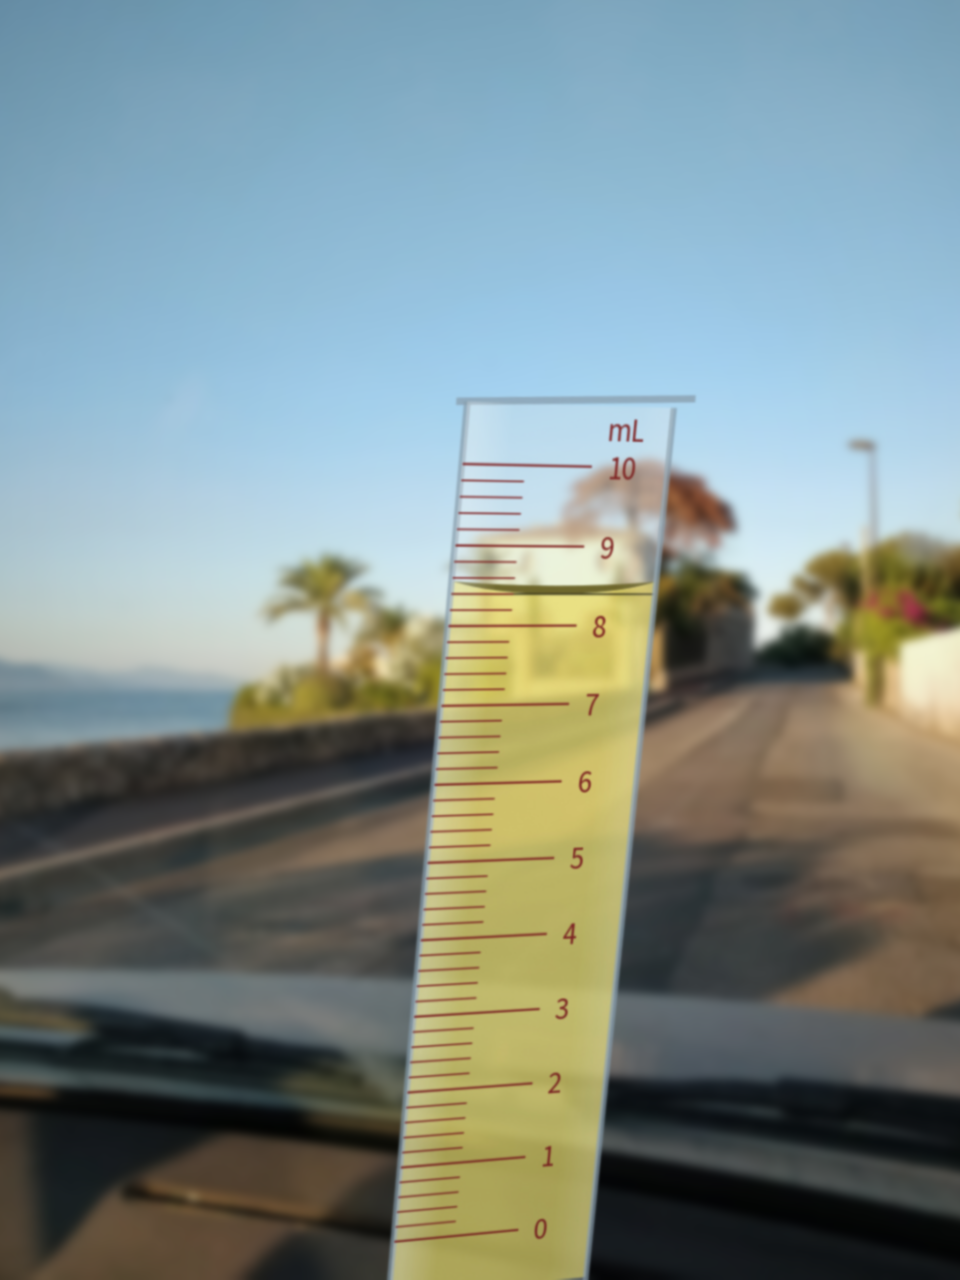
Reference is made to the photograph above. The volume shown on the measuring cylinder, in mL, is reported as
8.4 mL
